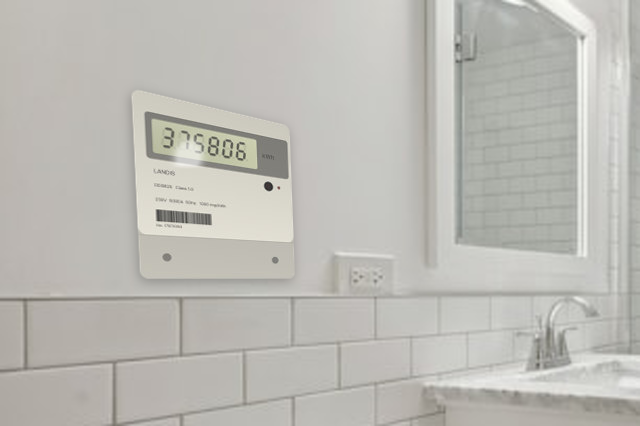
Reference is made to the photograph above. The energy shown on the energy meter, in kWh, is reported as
375806 kWh
